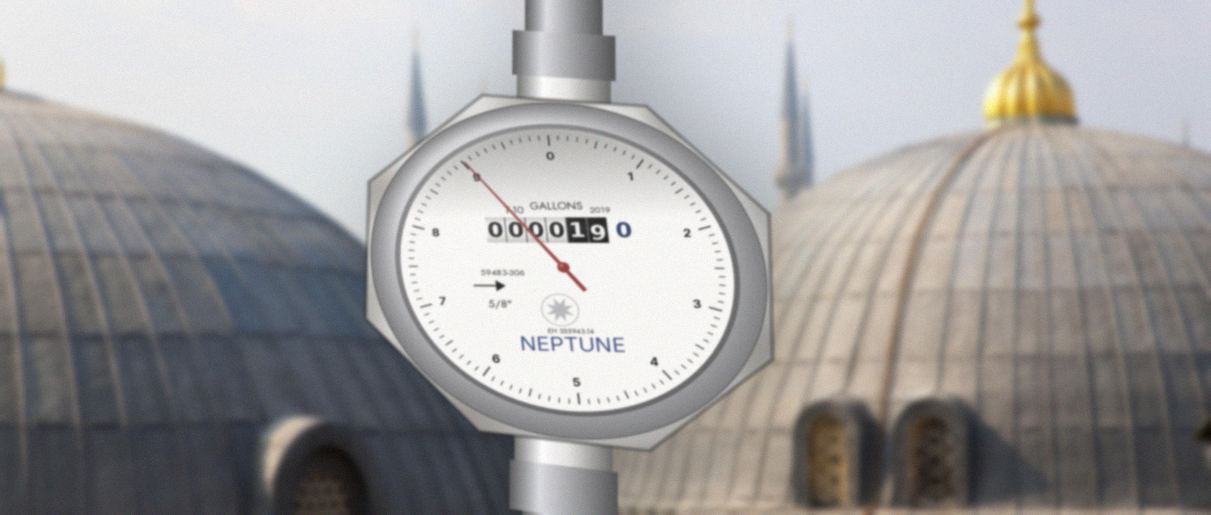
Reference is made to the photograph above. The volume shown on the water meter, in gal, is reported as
189.0 gal
